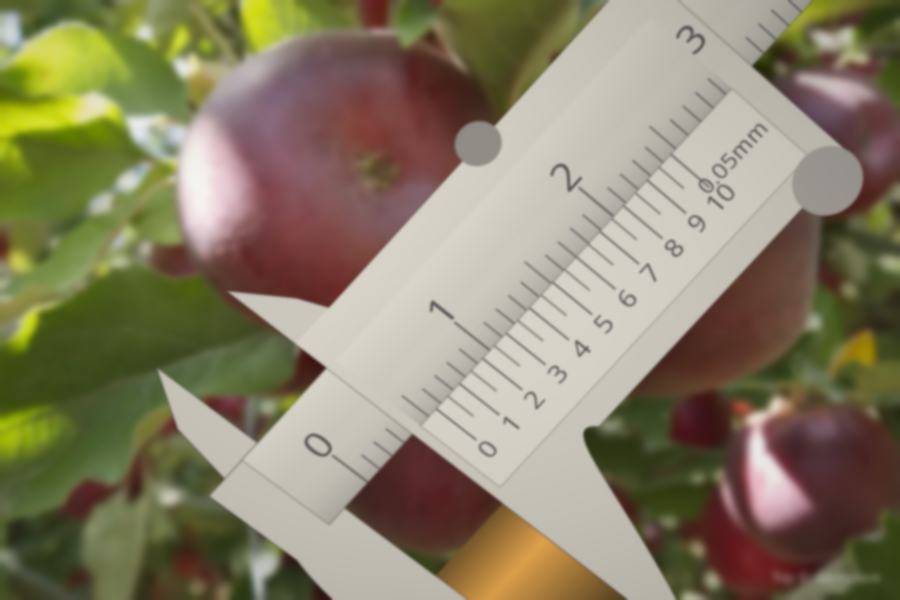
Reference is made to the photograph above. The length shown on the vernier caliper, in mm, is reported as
5.6 mm
